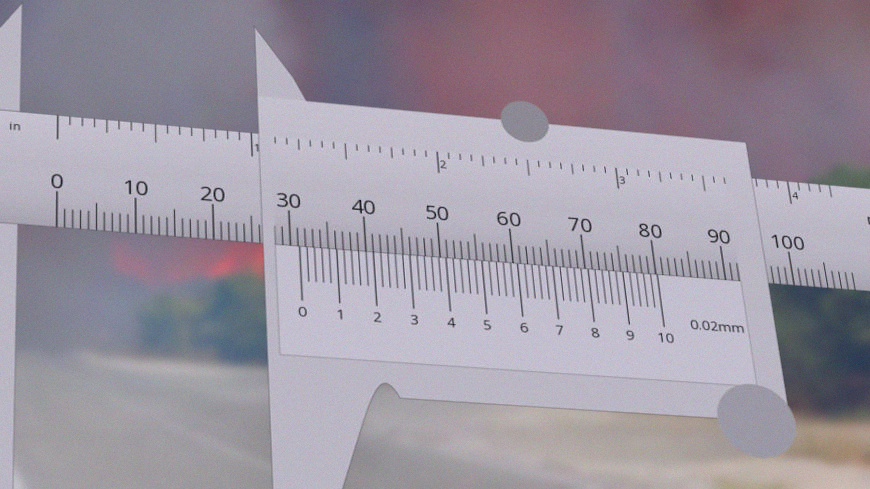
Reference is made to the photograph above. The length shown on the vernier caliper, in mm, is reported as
31.2 mm
